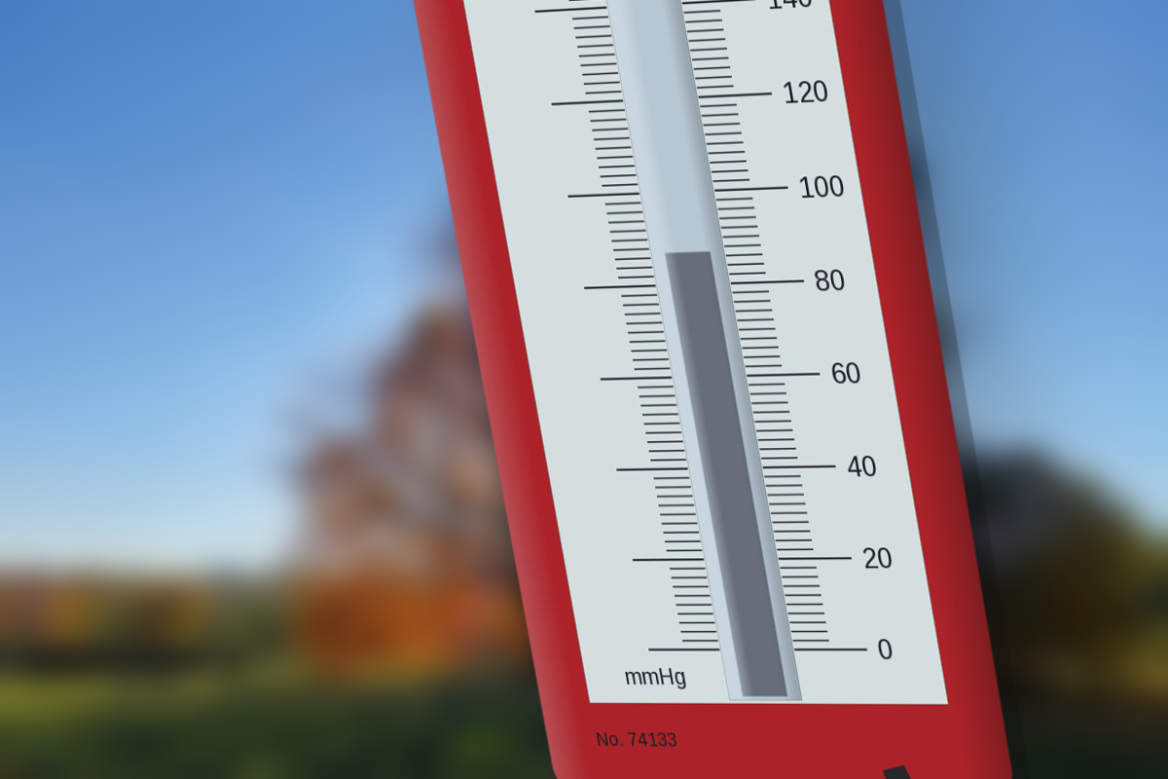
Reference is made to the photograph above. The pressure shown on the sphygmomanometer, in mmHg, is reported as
87 mmHg
